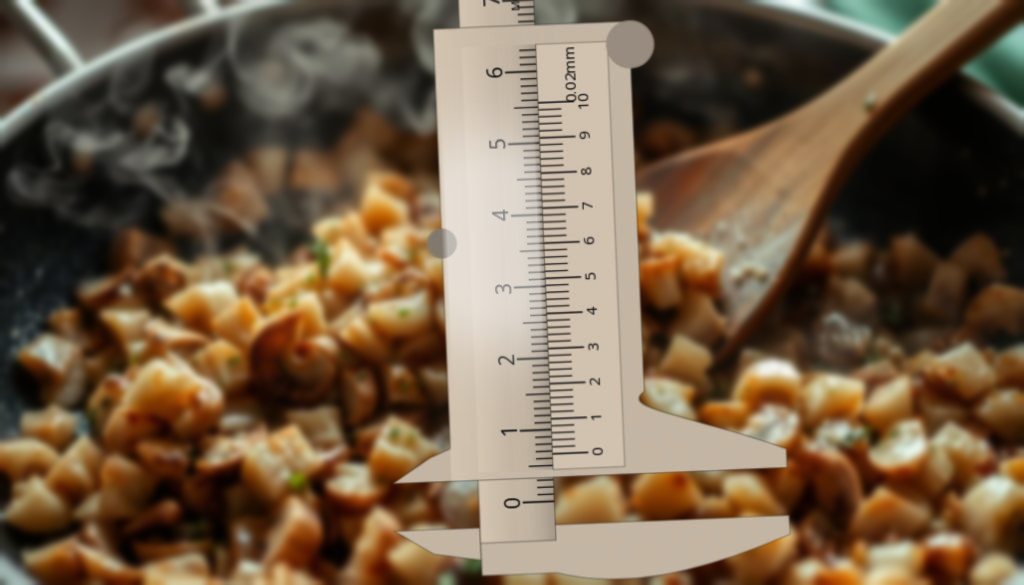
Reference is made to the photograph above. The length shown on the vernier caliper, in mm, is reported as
6.6 mm
